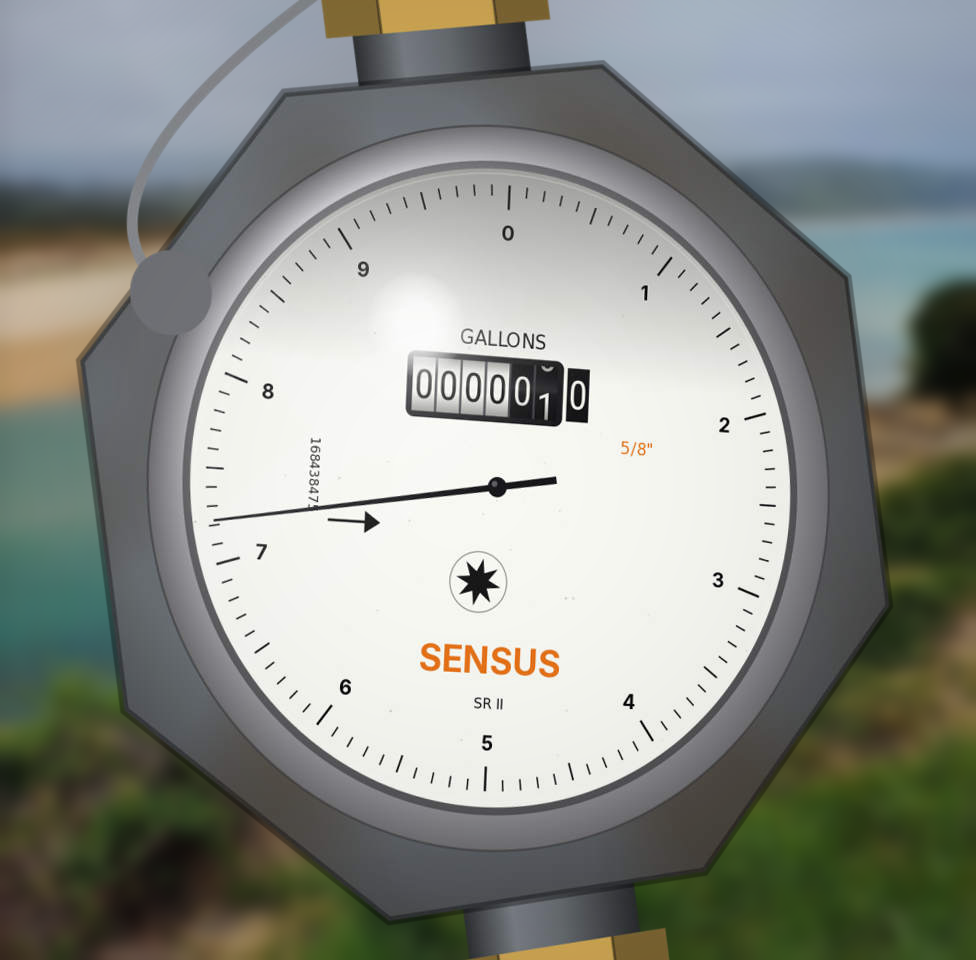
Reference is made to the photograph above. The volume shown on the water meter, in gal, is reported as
7.2 gal
